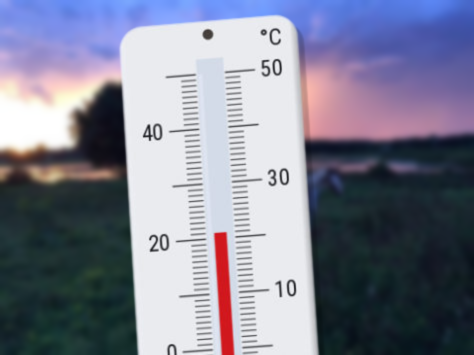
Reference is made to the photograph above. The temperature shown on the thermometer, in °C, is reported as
21 °C
